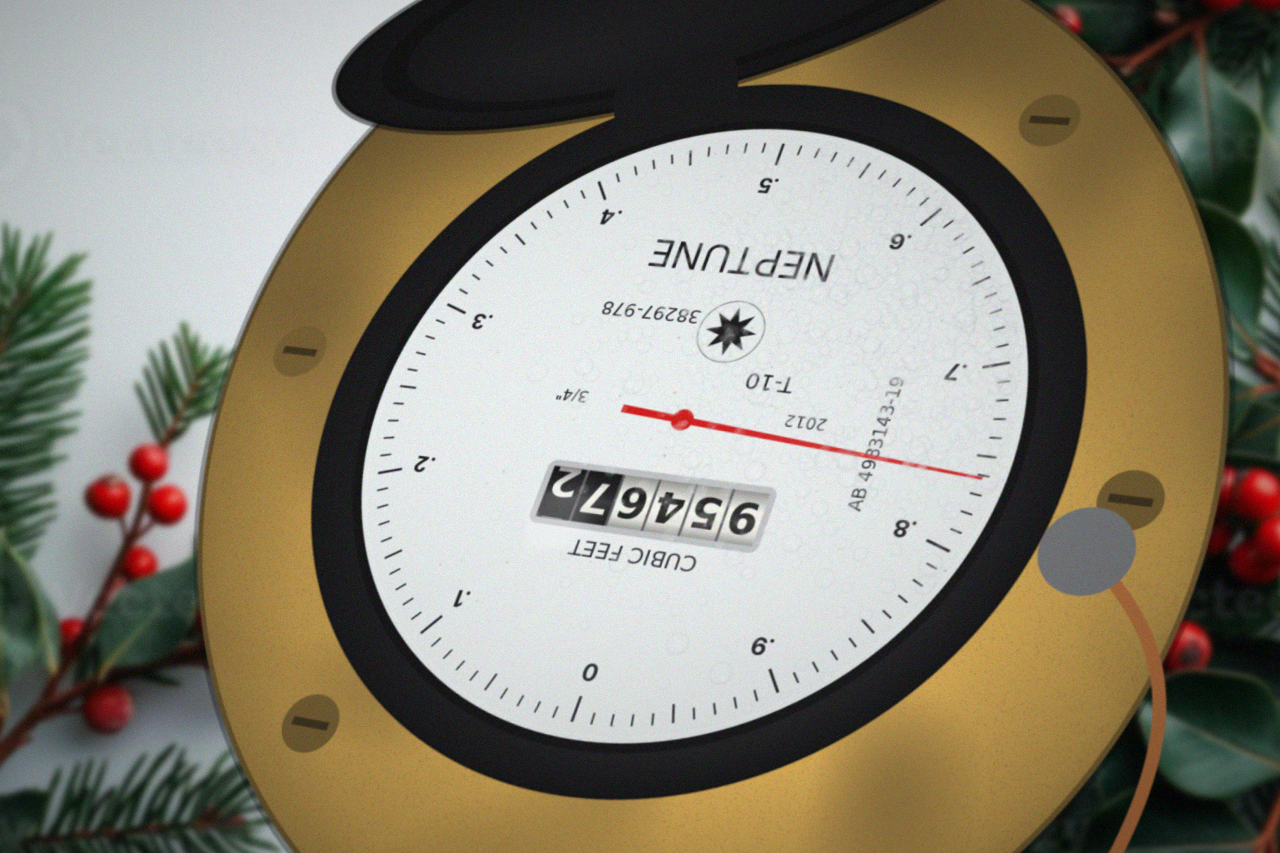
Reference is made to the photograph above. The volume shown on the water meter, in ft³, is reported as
954671.76 ft³
